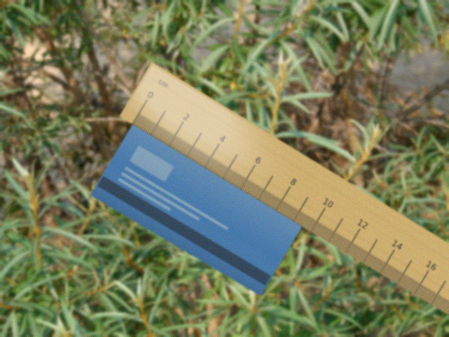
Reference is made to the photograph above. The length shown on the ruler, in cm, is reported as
9.5 cm
